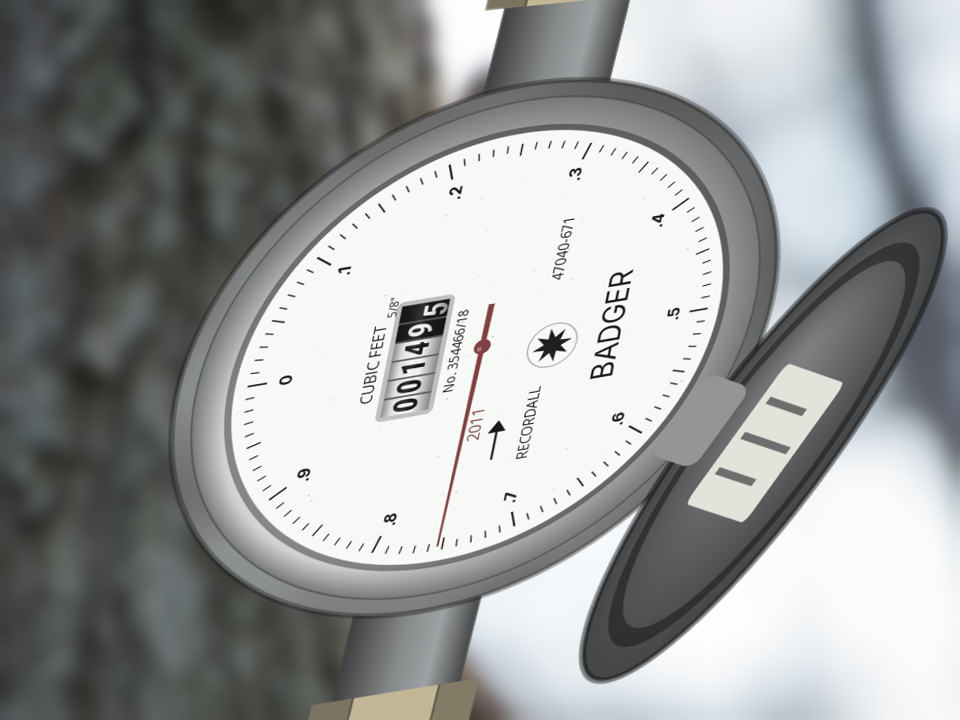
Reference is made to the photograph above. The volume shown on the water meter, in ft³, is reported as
1494.75 ft³
